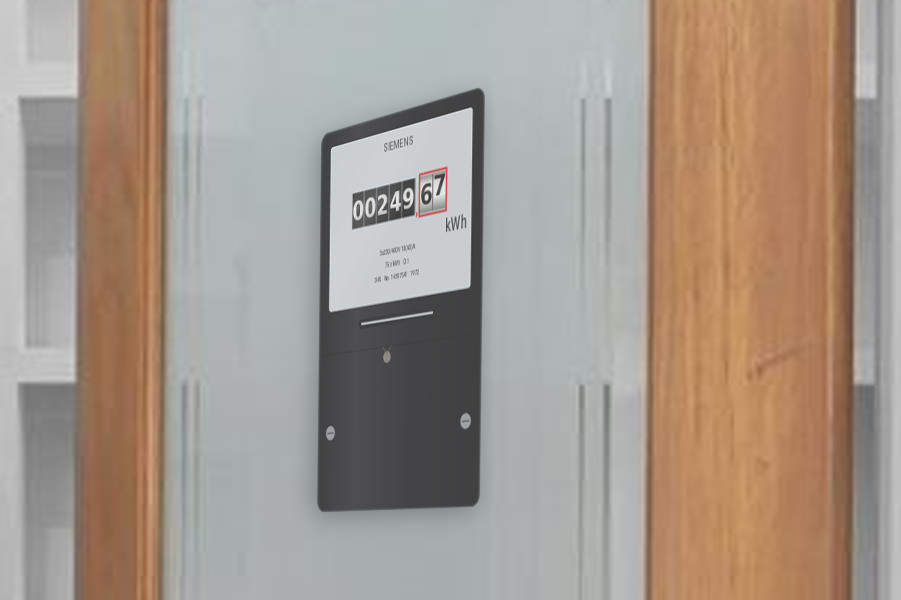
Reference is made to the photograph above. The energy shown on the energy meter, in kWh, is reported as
249.67 kWh
